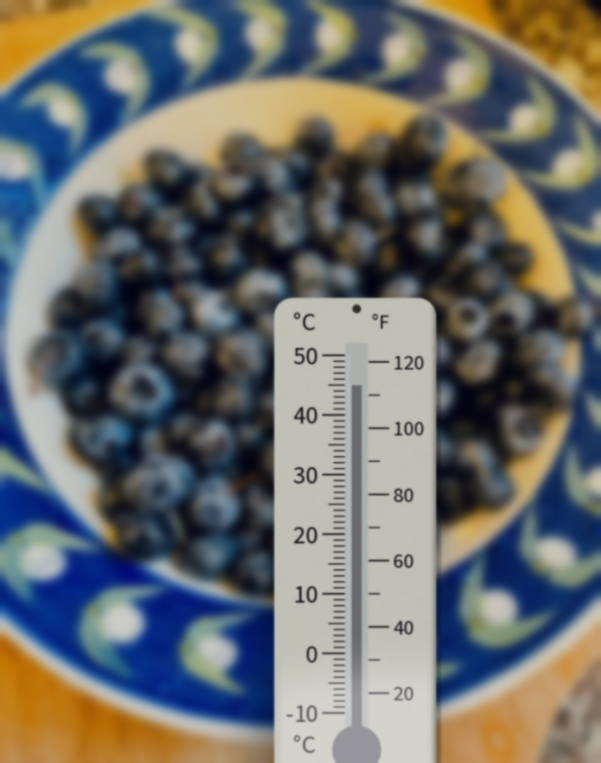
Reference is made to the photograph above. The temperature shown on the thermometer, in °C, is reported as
45 °C
